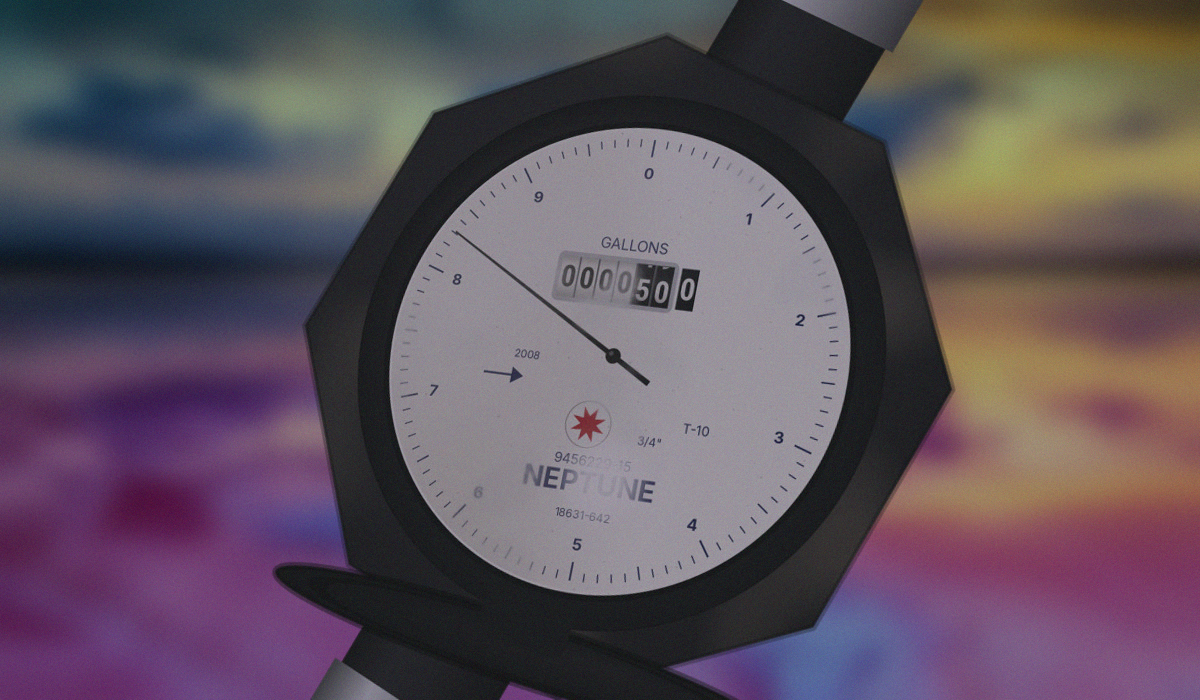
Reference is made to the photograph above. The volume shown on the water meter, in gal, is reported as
498.3 gal
